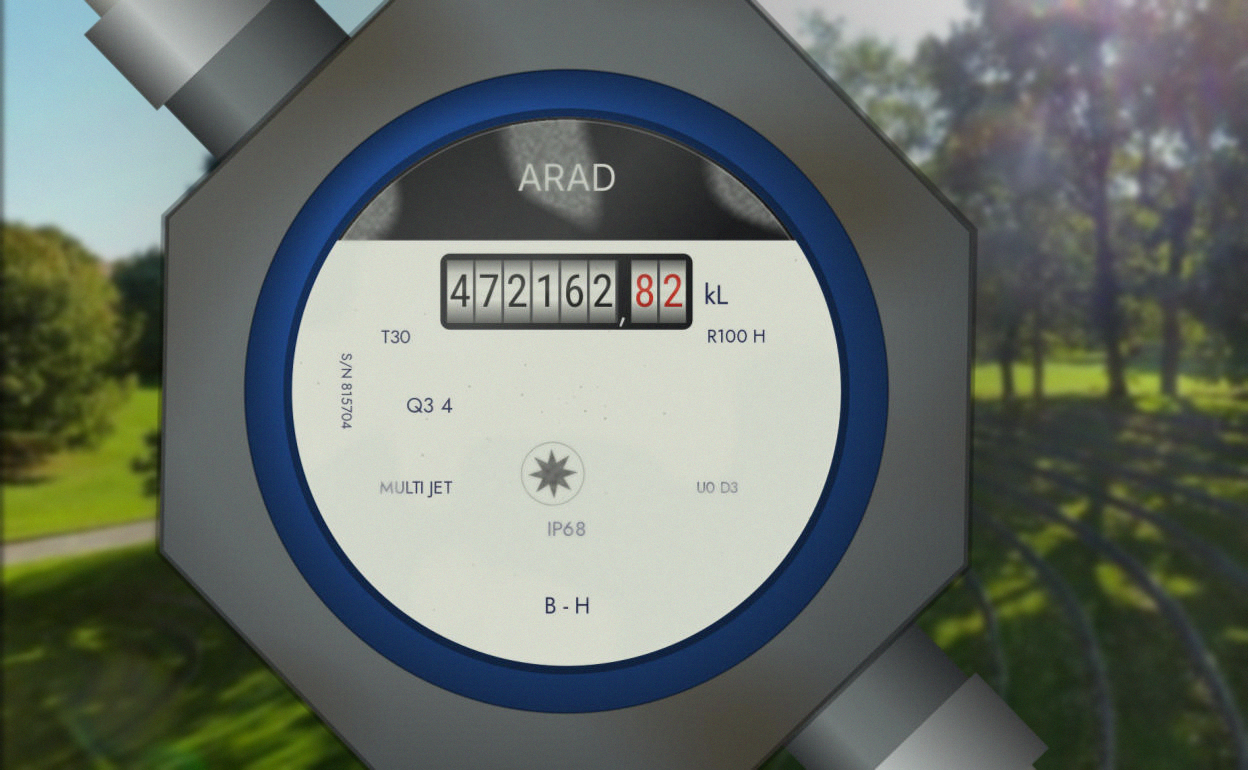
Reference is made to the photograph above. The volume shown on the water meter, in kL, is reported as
472162.82 kL
